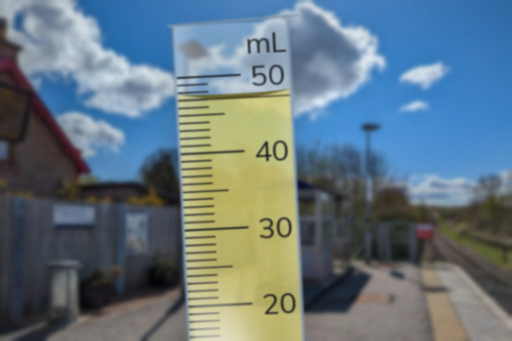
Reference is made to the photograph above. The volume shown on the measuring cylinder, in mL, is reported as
47 mL
